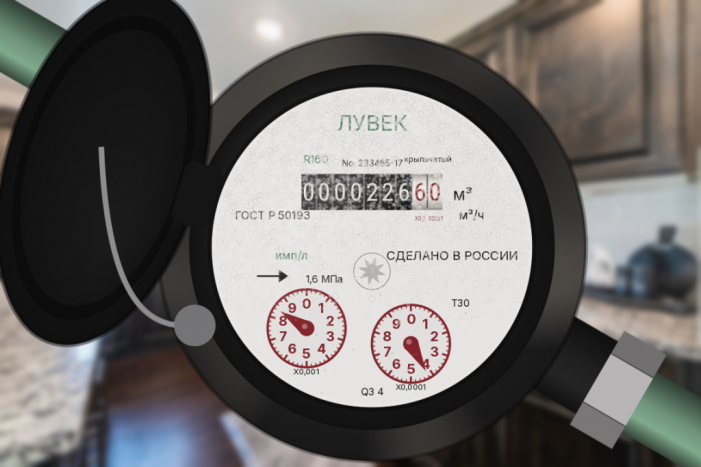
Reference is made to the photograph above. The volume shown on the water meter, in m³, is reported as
226.6084 m³
